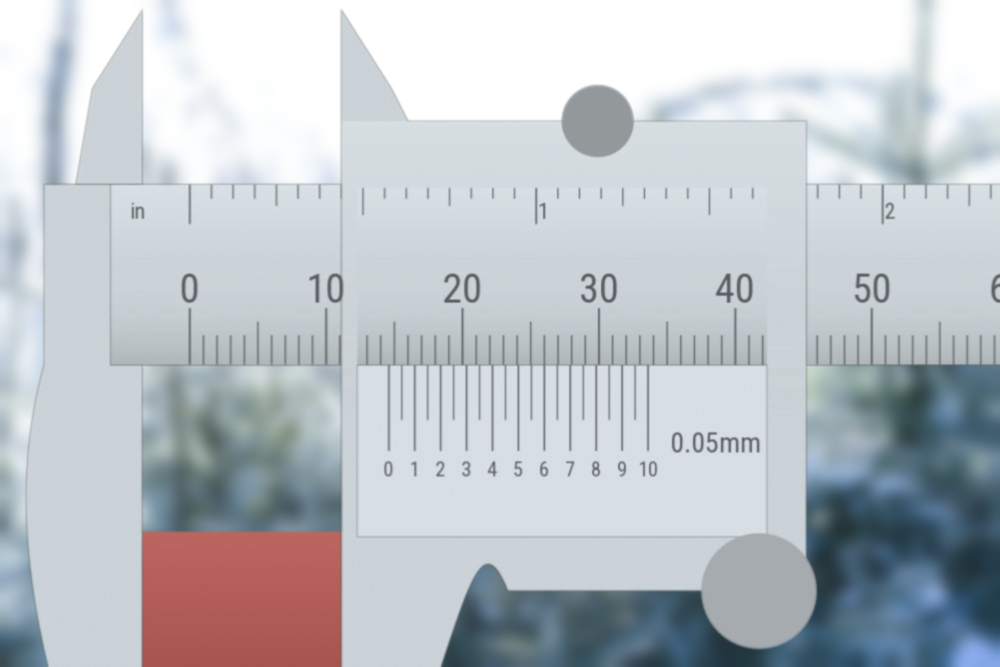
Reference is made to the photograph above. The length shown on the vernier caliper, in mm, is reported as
14.6 mm
